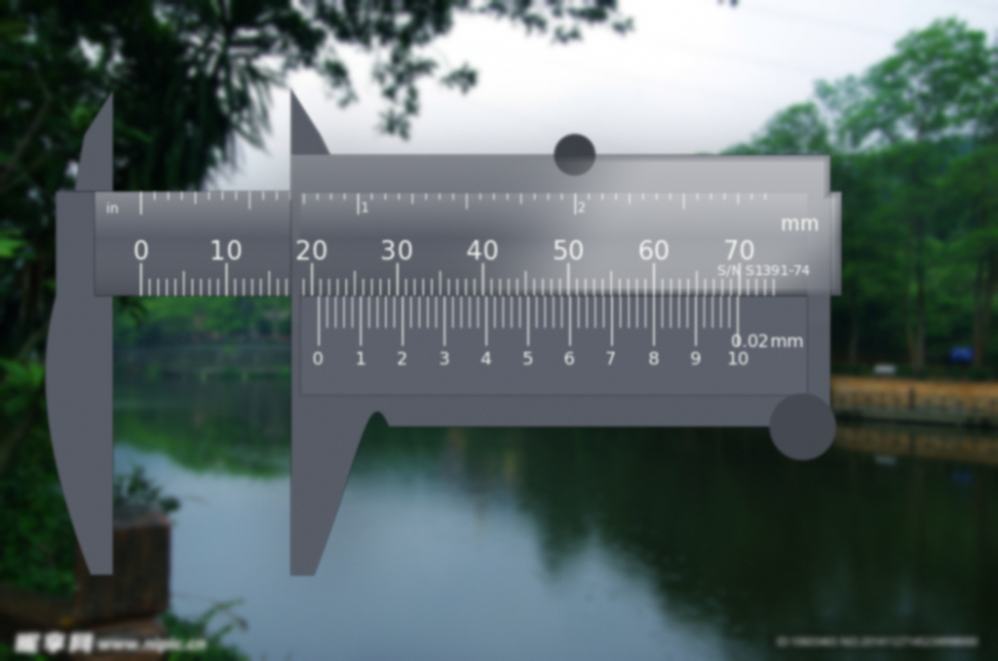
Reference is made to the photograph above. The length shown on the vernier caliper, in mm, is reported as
20.8 mm
